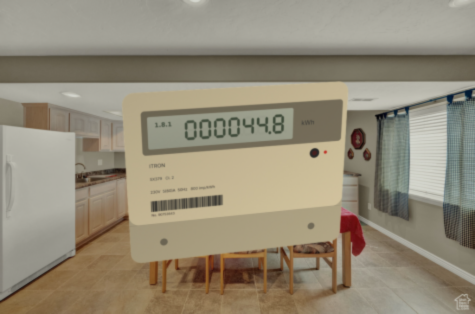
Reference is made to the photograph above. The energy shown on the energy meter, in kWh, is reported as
44.8 kWh
